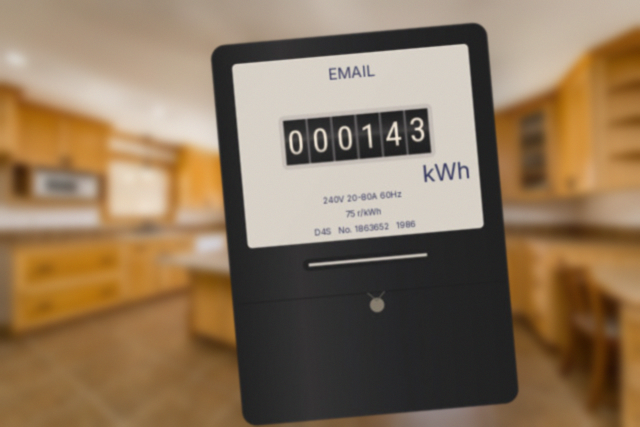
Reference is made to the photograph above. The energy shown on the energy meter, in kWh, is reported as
143 kWh
